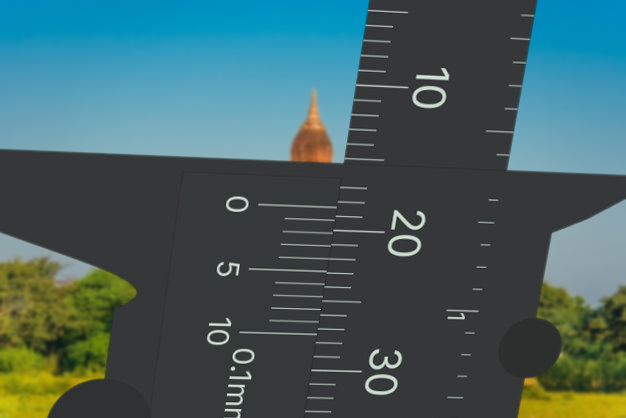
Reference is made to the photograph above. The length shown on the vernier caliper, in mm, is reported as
18.4 mm
